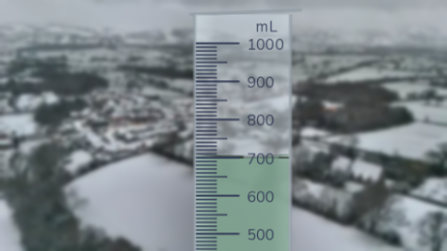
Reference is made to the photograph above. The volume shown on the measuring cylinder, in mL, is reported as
700 mL
